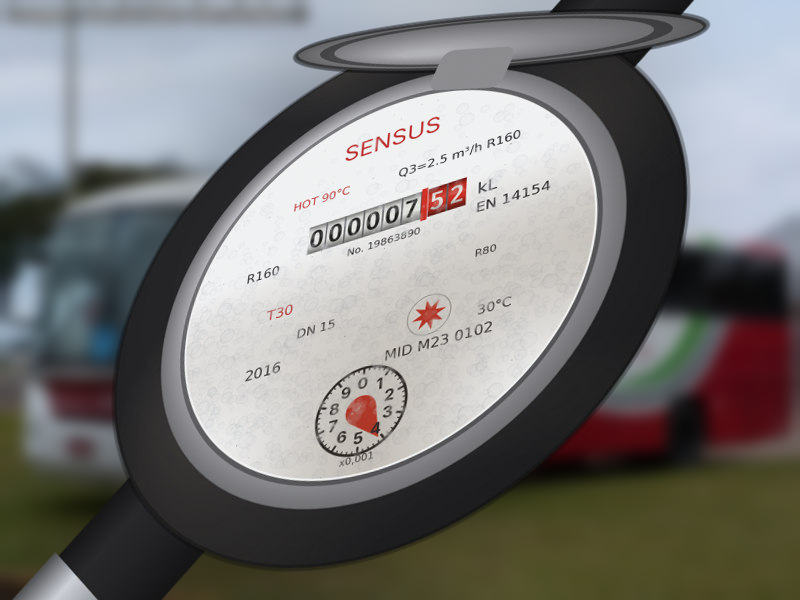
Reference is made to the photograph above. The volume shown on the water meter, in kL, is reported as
7.524 kL
